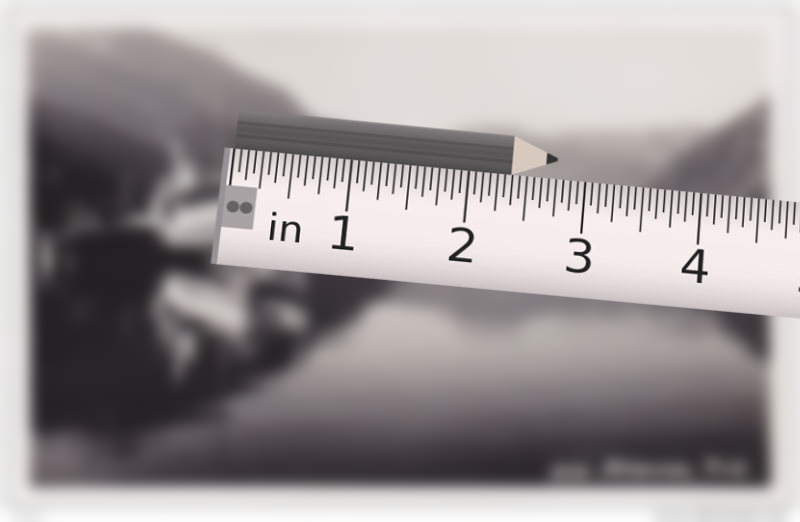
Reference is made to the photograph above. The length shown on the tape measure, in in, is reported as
2.75 in
